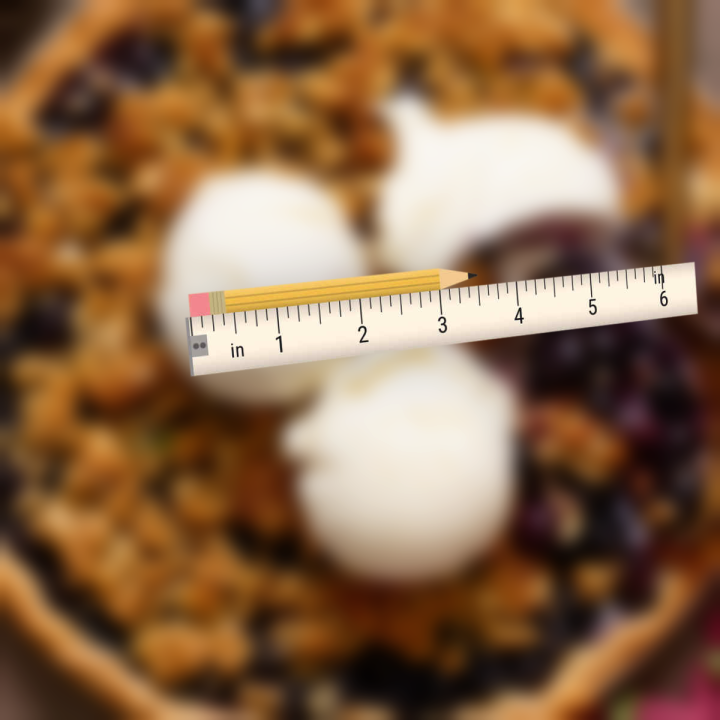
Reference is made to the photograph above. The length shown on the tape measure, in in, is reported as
3.5 in
